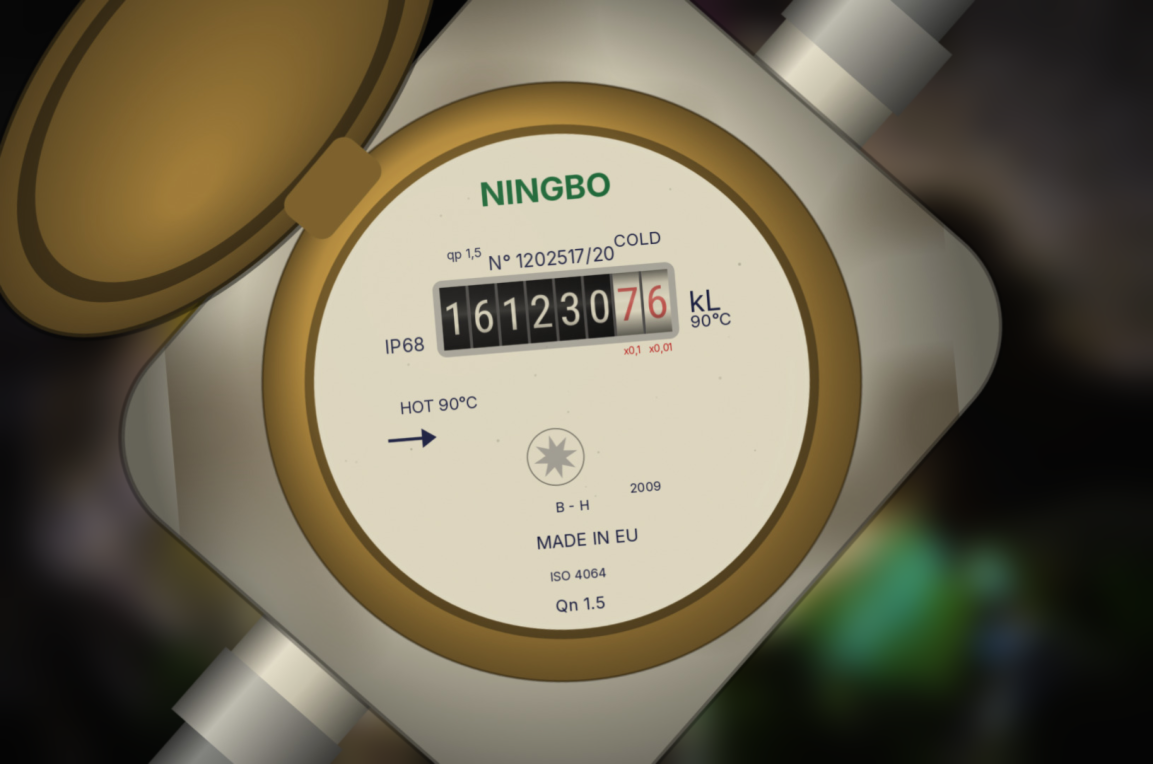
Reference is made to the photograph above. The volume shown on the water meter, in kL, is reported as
161230.76 kL
